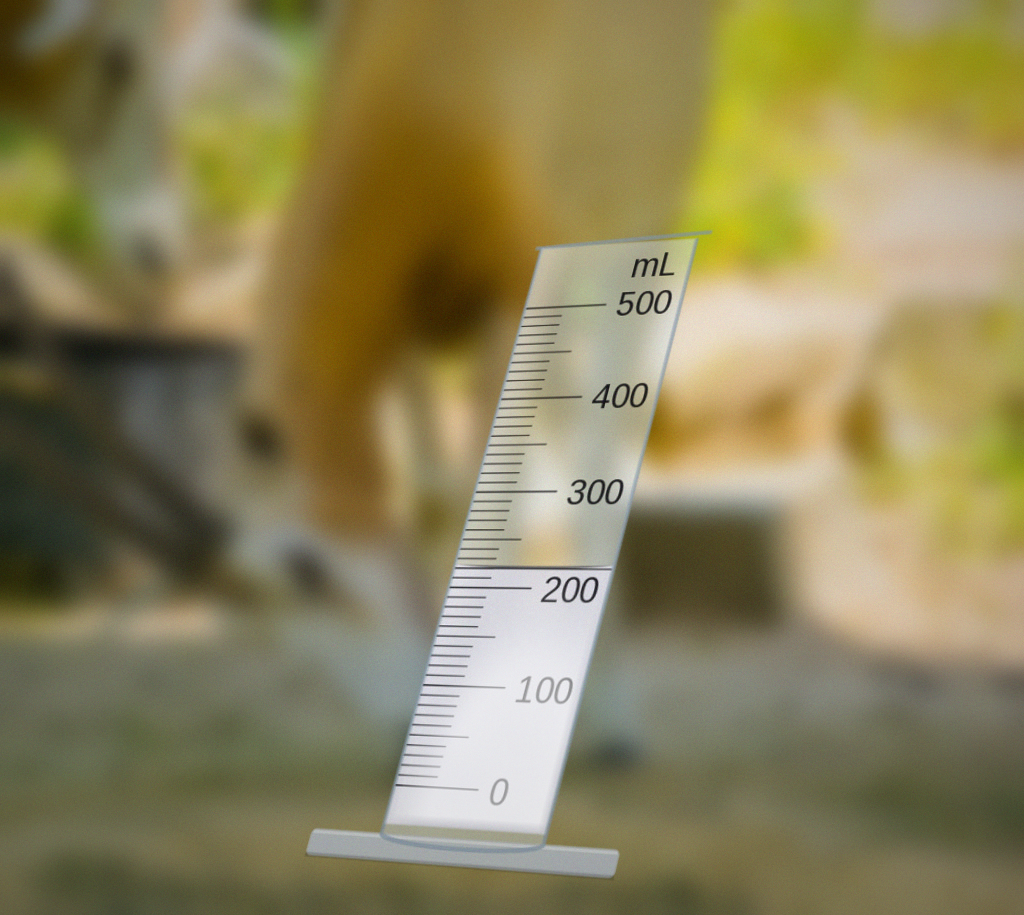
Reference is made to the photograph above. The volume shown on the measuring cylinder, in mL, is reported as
220 mL
